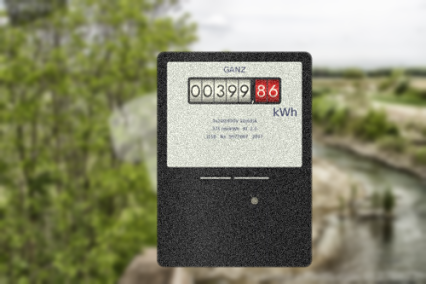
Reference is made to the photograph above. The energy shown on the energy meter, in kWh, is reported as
399.86 kWh
